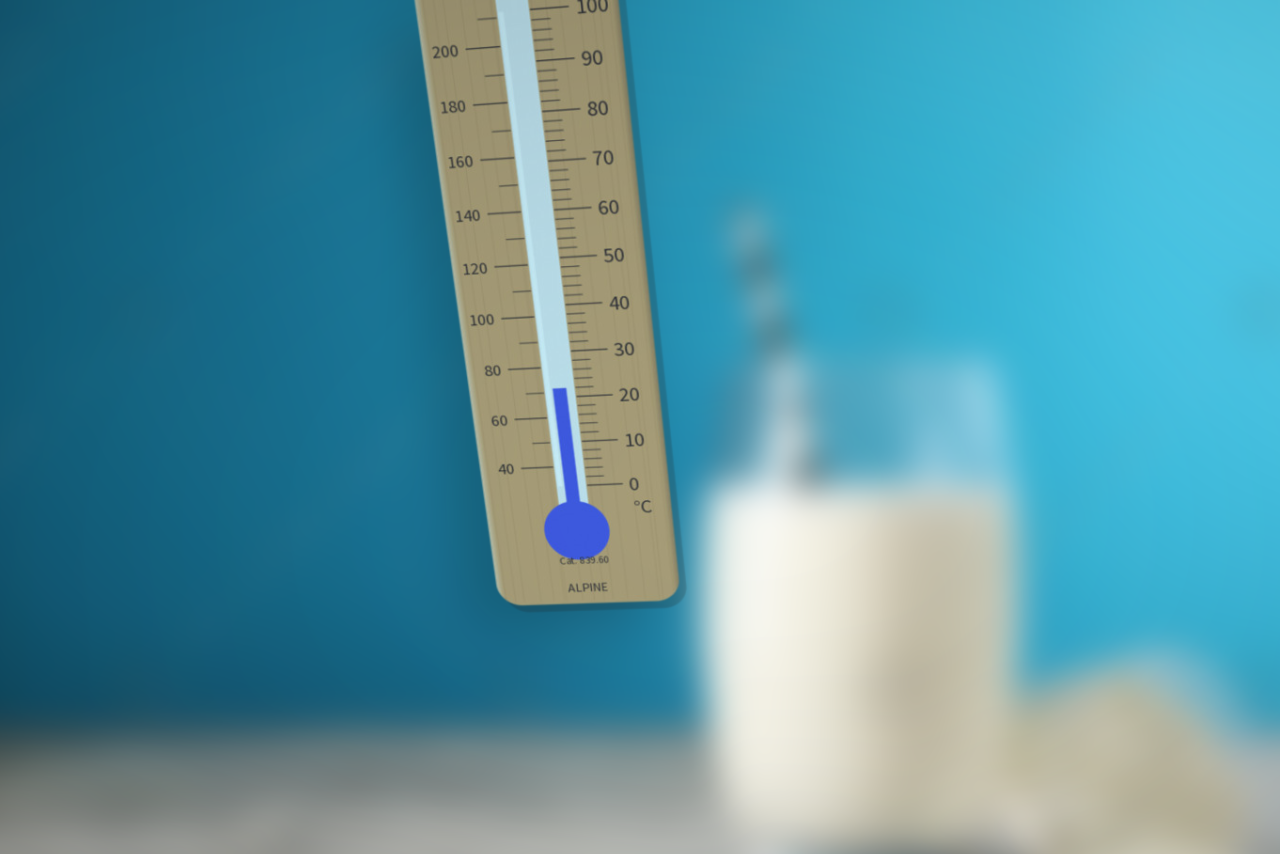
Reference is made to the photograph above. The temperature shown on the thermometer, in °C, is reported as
22 °C
